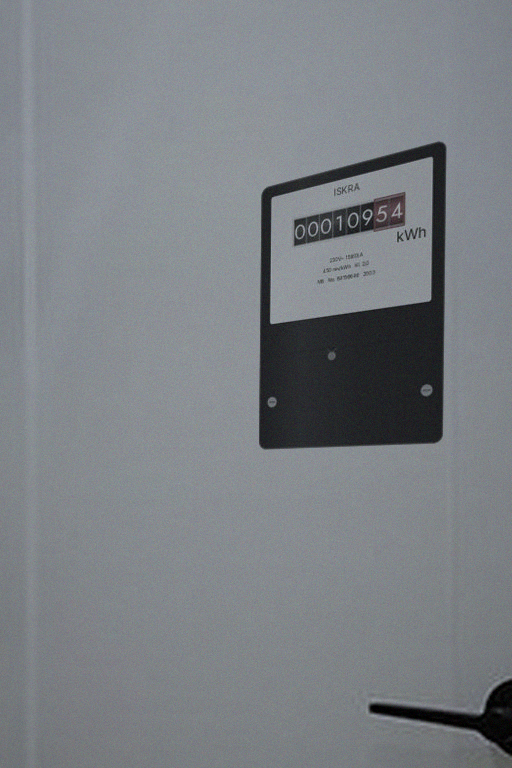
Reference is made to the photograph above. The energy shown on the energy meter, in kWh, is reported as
109.54 kWh
